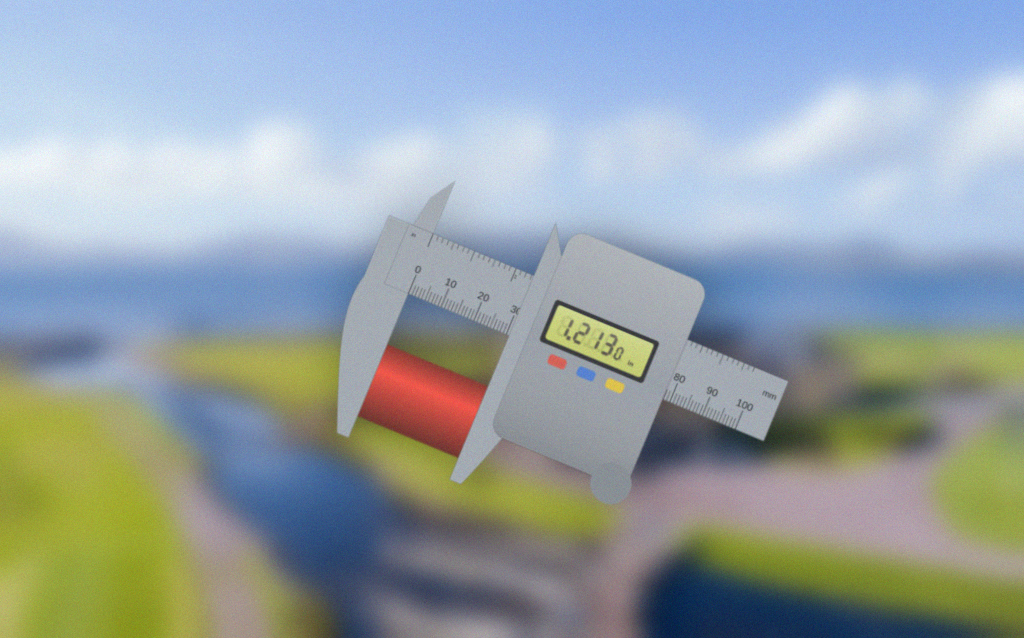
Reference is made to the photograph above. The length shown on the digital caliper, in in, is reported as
1.2130 in
